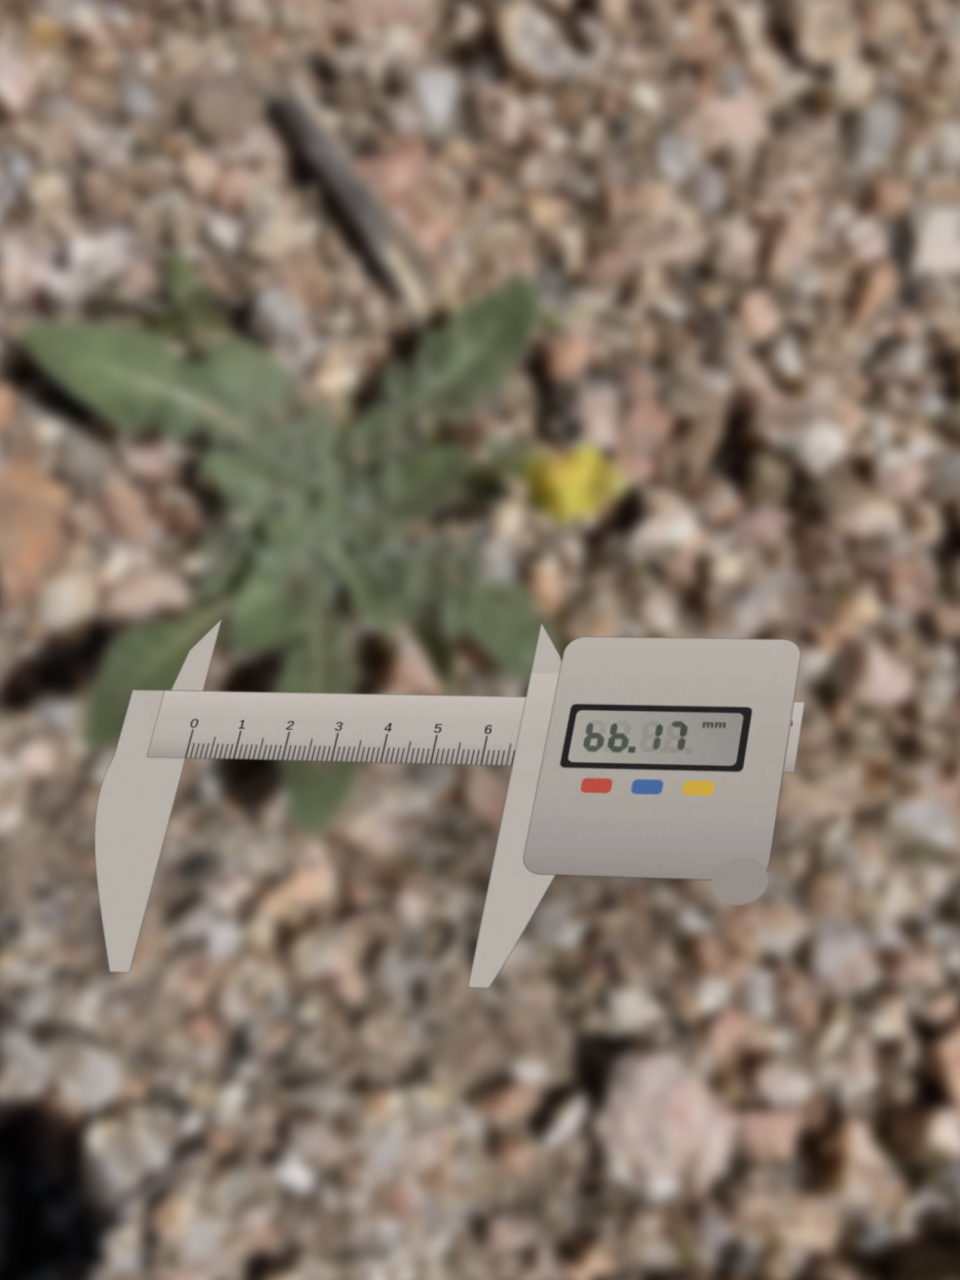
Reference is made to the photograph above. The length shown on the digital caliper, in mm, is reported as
66.17 mm
